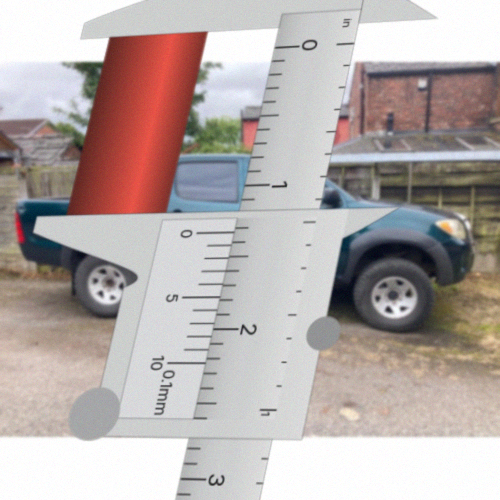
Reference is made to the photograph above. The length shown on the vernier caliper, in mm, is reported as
13.3 mm
